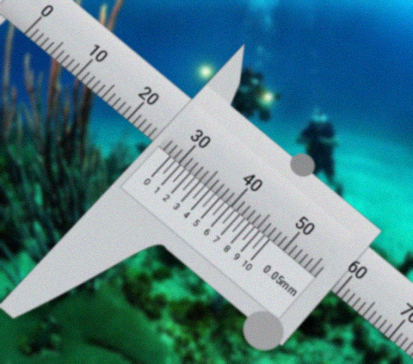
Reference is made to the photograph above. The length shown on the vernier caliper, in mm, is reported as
28.4 mm
